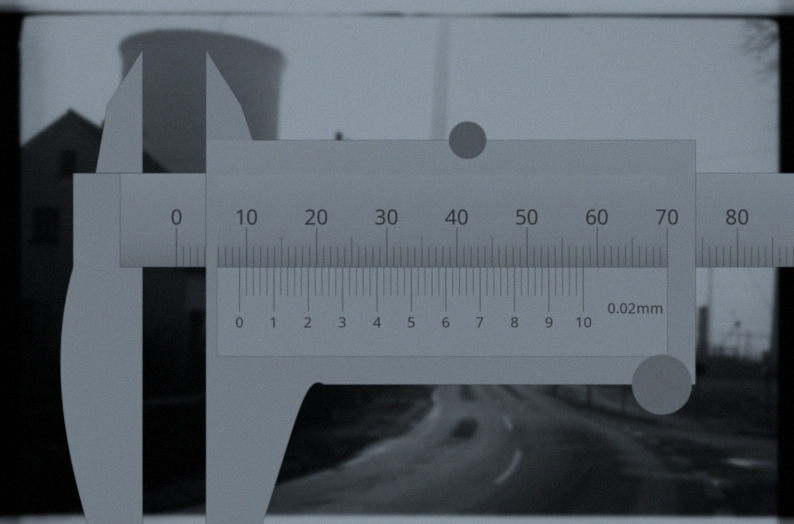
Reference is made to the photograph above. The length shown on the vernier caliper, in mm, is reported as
9.0 mm
